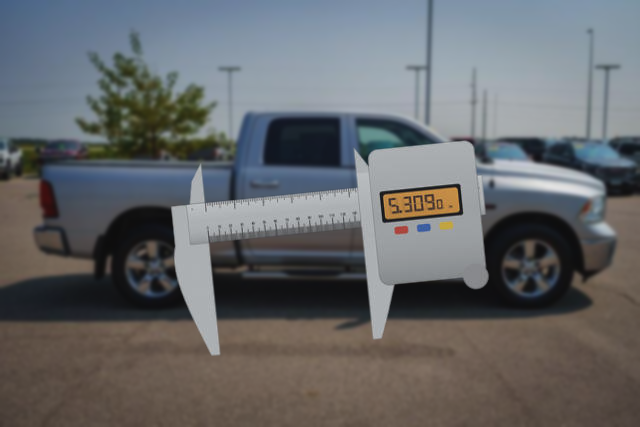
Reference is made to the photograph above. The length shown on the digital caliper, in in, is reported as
5.3090 in
